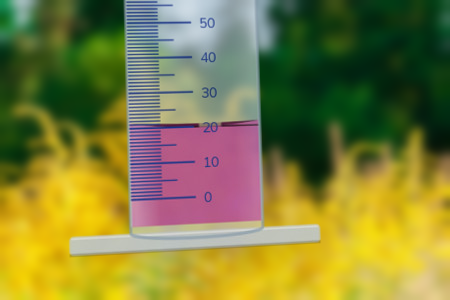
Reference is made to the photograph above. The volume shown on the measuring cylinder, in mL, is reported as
20 mL
